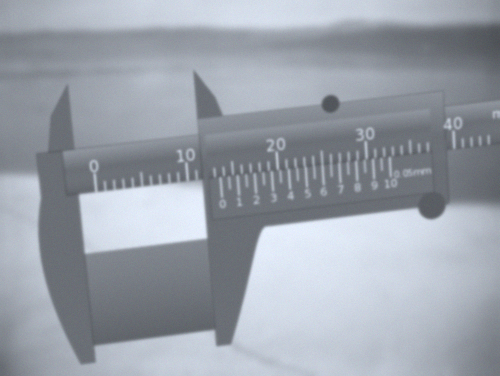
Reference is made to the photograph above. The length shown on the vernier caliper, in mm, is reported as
13.6 mm
